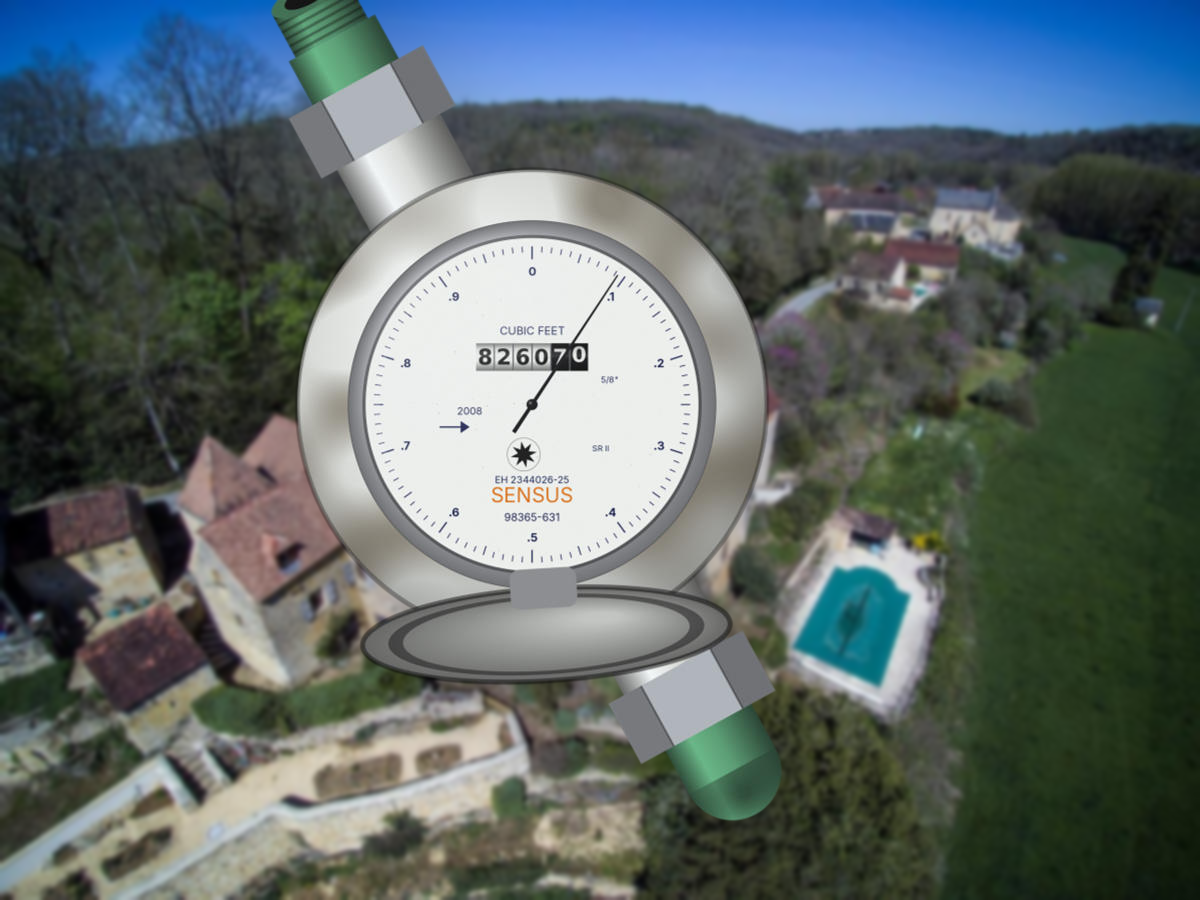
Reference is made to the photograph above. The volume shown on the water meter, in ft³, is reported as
826070.09 ft³
